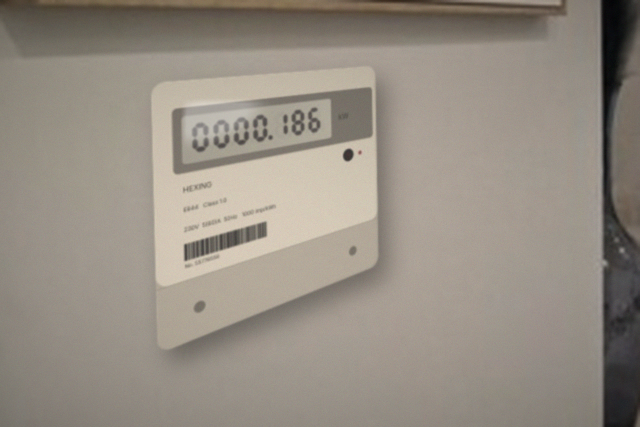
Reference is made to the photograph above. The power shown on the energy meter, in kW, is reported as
0.186 kW
